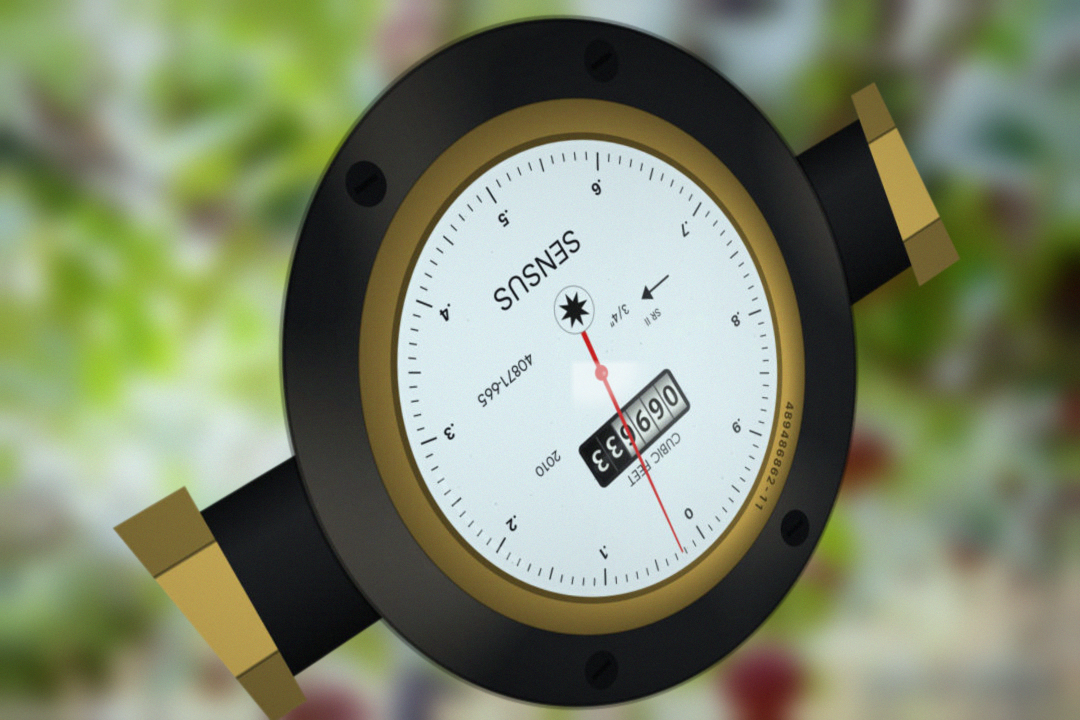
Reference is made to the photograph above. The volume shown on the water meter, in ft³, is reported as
69633.02 ft³
